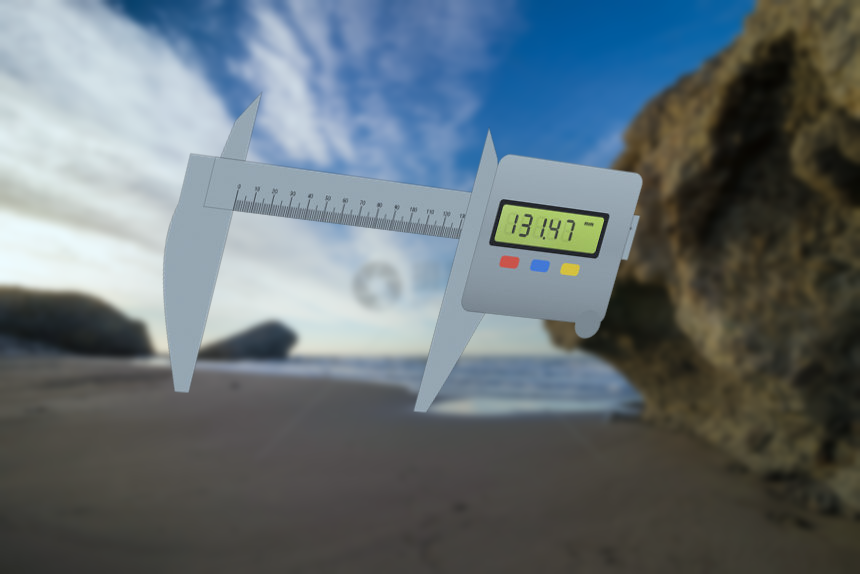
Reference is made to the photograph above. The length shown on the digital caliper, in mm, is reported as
131.47 mm
